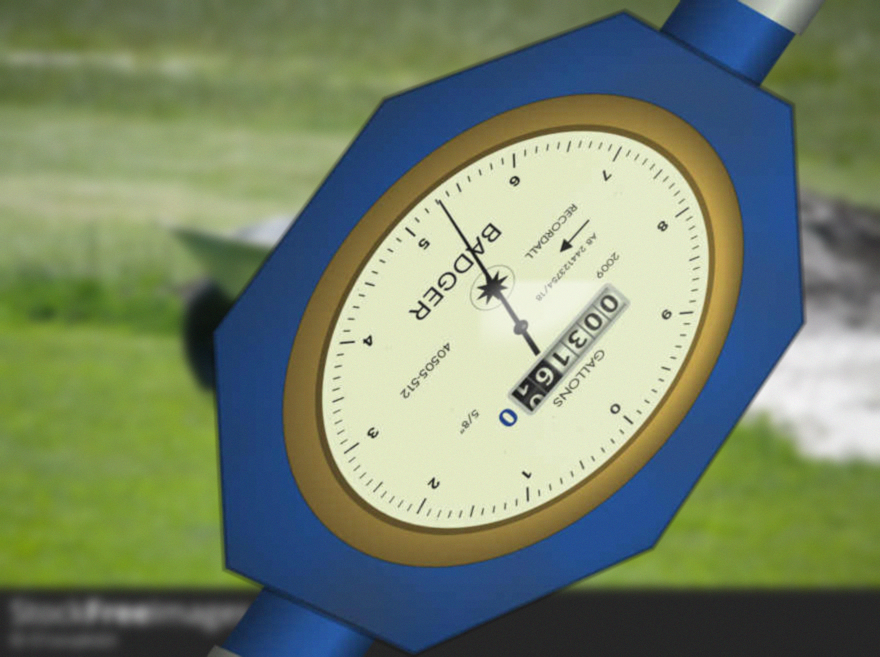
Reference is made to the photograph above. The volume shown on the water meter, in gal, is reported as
31605.3 gal
